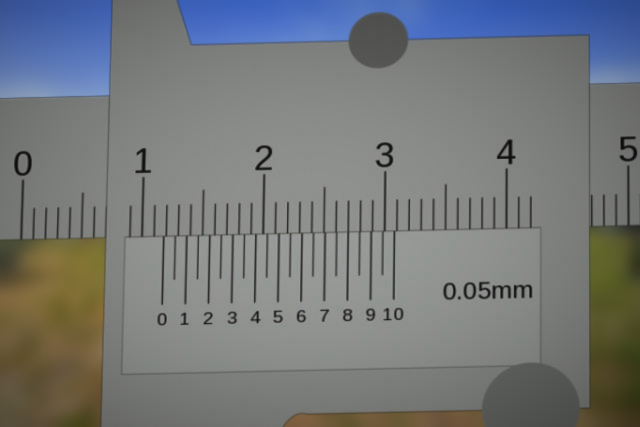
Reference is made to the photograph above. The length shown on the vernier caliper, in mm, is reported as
11.8 mm
